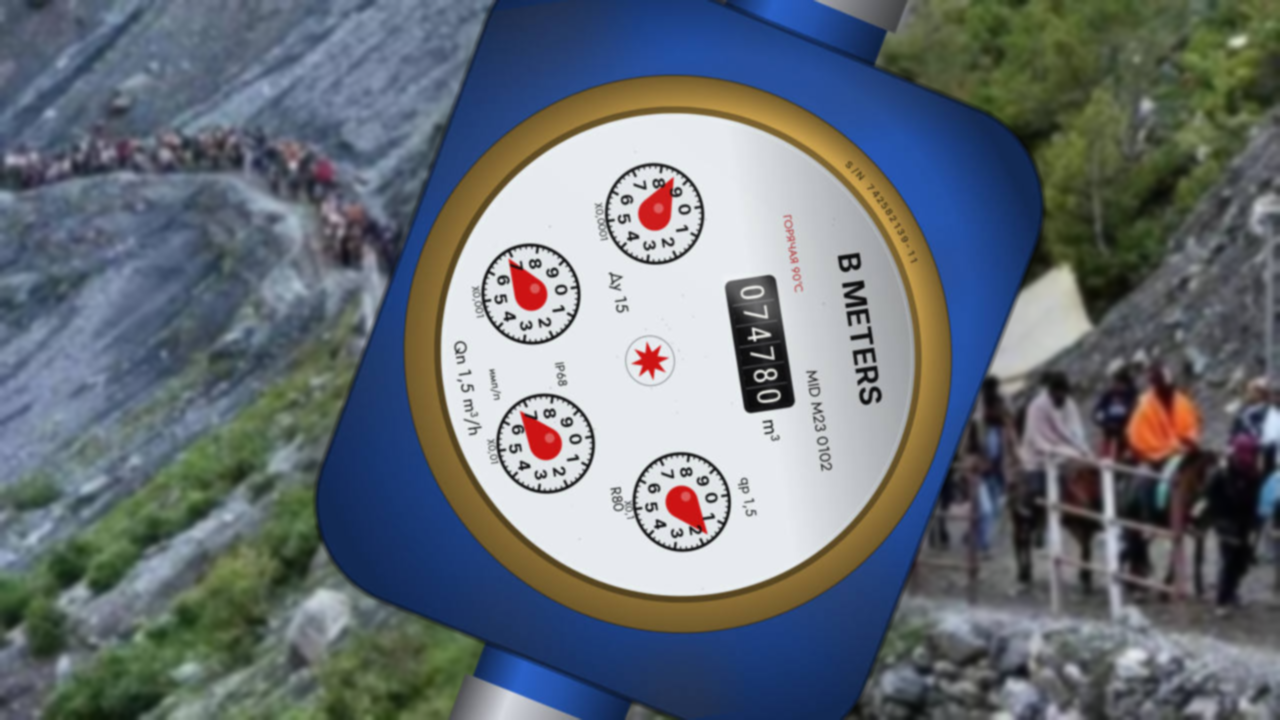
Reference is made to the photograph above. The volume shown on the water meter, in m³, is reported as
74780.1668 m³
